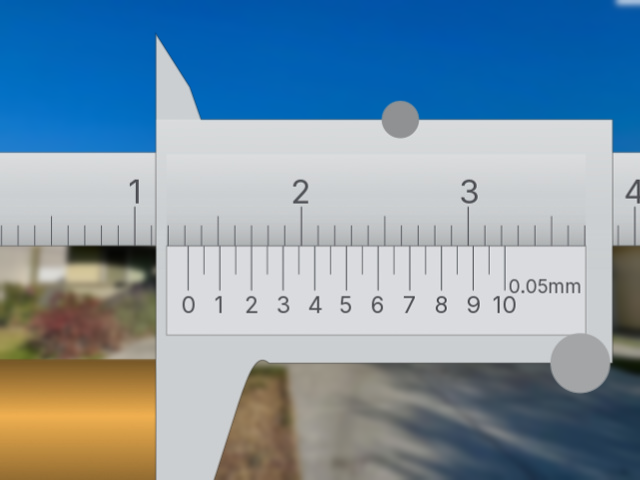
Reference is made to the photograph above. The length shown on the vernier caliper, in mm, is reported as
13.2 mm
